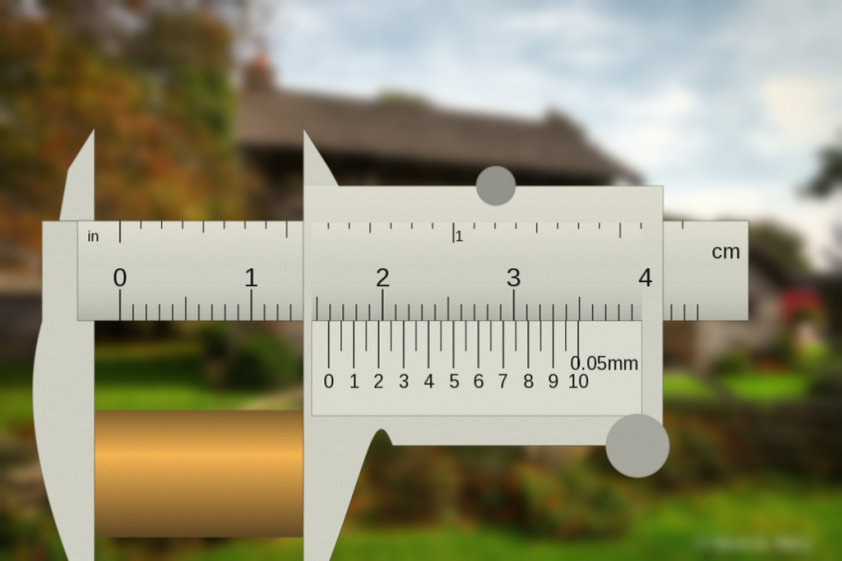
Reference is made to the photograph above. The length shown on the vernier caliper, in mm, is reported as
15.9 mm
